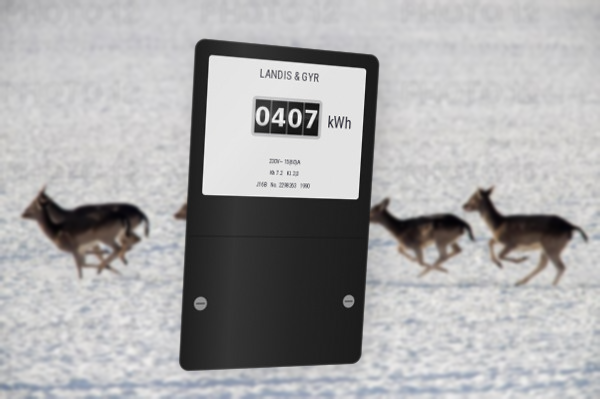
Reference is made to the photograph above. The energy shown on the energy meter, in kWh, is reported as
407 kWh
